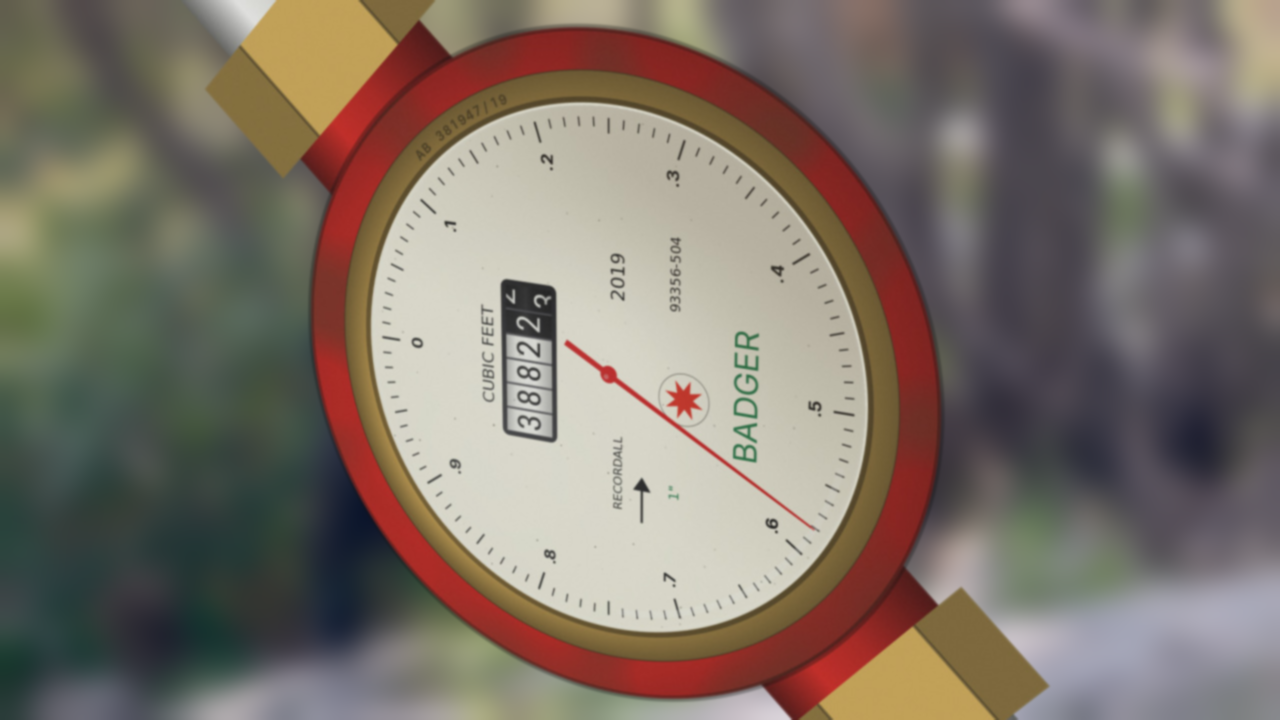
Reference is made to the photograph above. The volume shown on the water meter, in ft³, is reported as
388222.58 ft³
